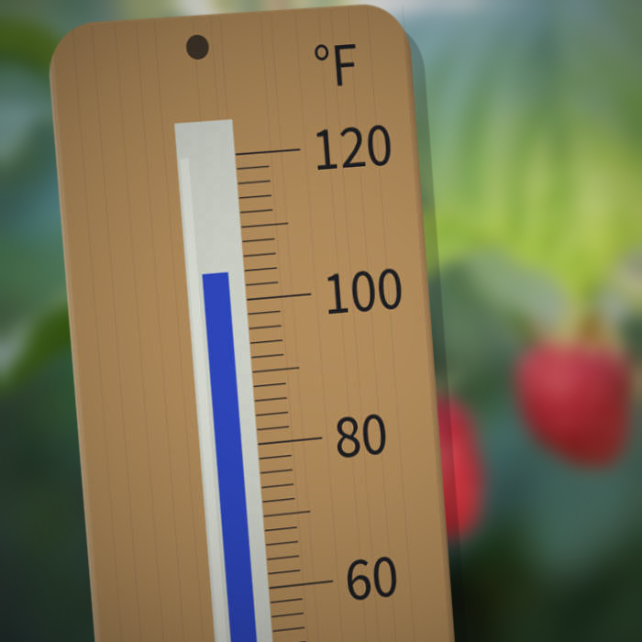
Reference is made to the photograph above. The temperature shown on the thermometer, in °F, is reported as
104 °F
